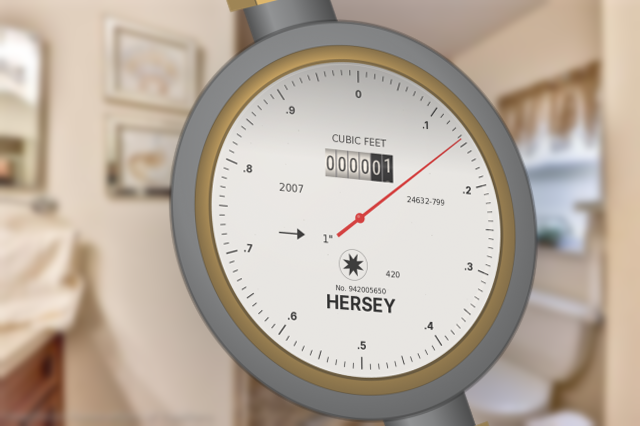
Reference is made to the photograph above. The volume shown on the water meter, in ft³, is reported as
1.14 ft³
